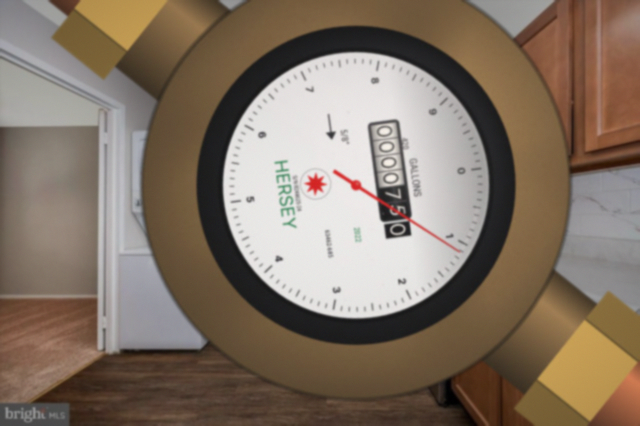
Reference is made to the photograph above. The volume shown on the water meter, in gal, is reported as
751.1 gal
